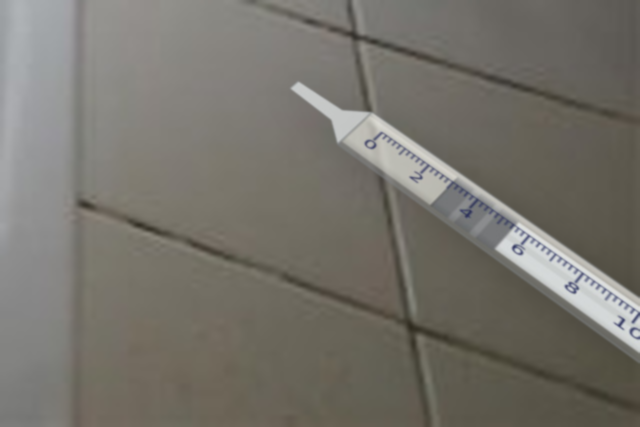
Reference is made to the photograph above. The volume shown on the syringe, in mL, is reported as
3 mL
